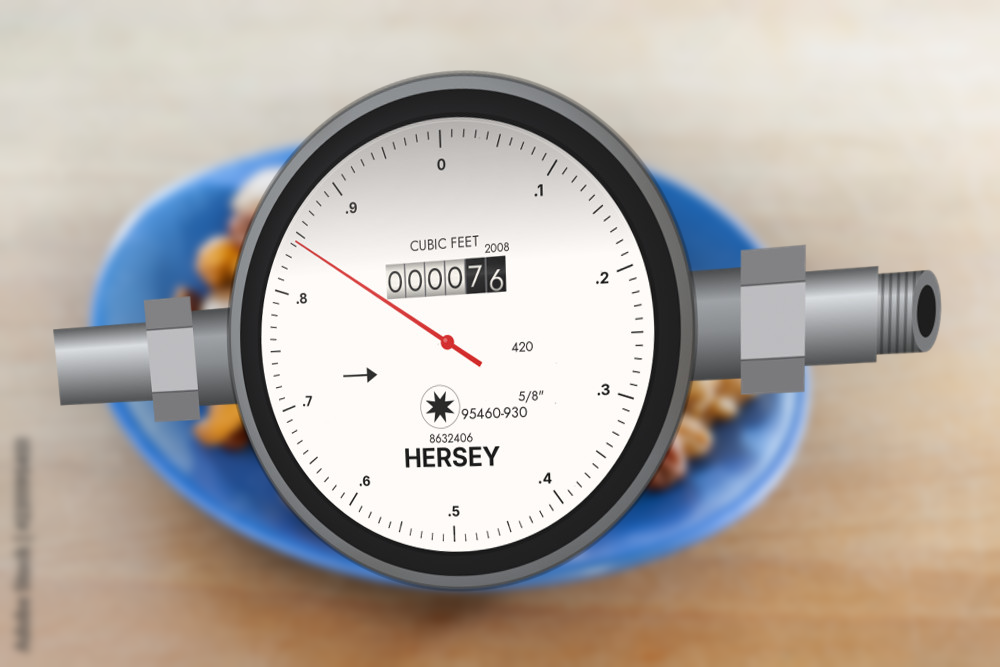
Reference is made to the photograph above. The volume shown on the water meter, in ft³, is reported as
75.84 ft³
